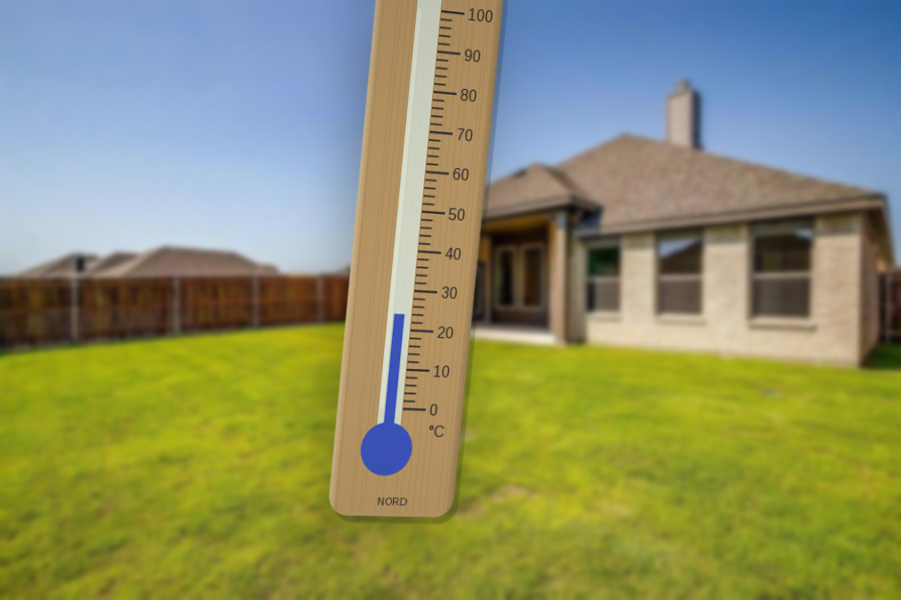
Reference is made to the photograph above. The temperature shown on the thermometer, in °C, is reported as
24 °C
